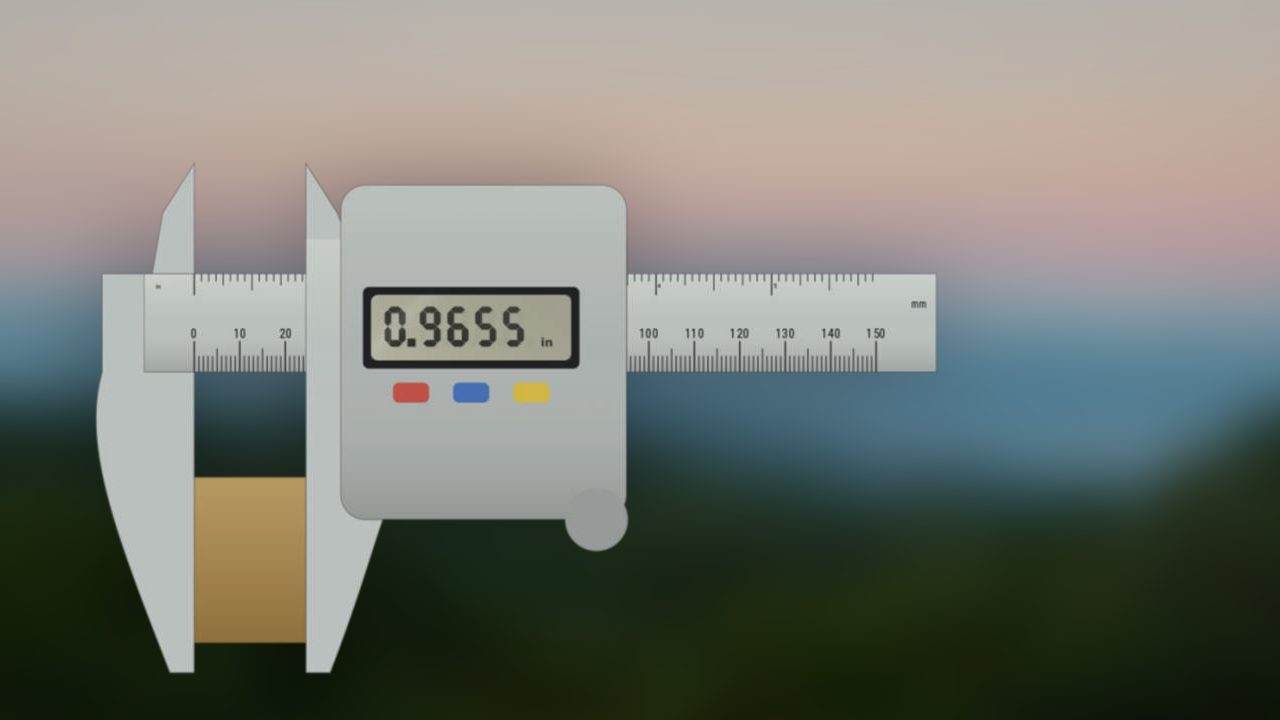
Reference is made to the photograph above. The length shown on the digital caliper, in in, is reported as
0.9655 in
